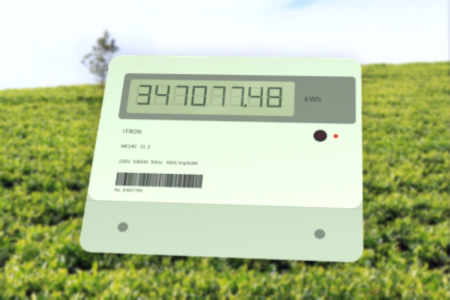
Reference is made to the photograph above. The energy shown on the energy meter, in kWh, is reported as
347077.48 kWh
